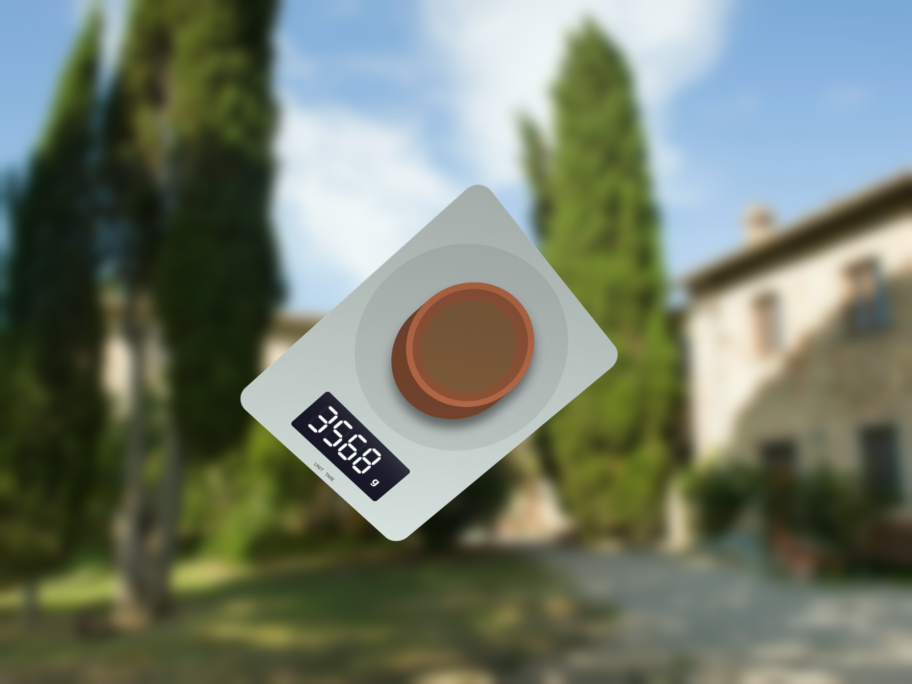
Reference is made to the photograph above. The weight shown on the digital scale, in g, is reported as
3568 g
